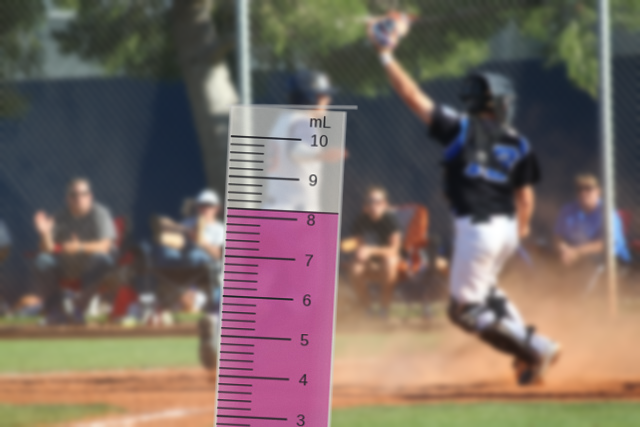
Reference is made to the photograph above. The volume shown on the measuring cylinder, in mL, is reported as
8.2 mL
